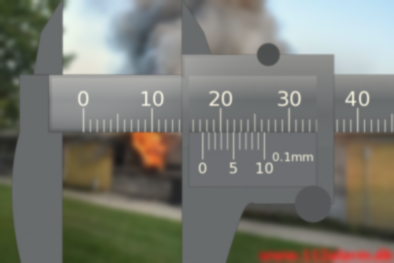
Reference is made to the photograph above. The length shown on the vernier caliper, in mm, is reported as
17.4 mm
